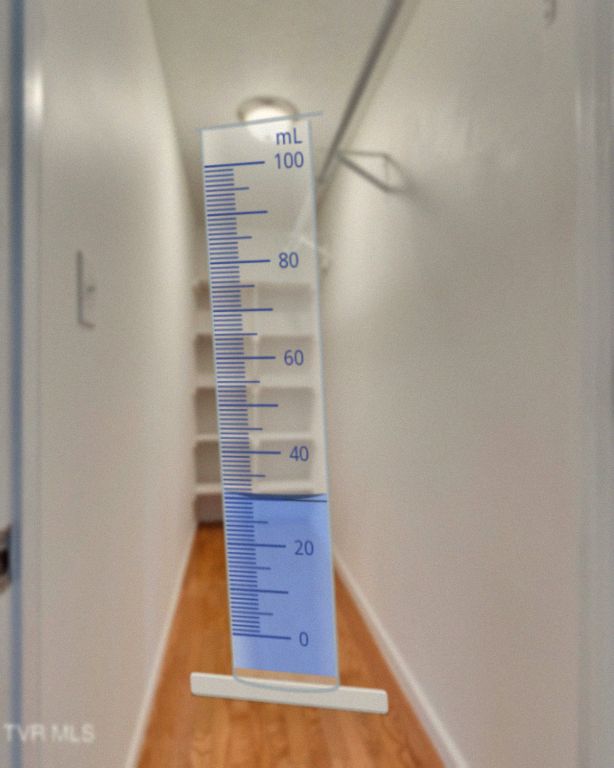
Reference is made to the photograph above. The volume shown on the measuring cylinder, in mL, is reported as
30 mL
